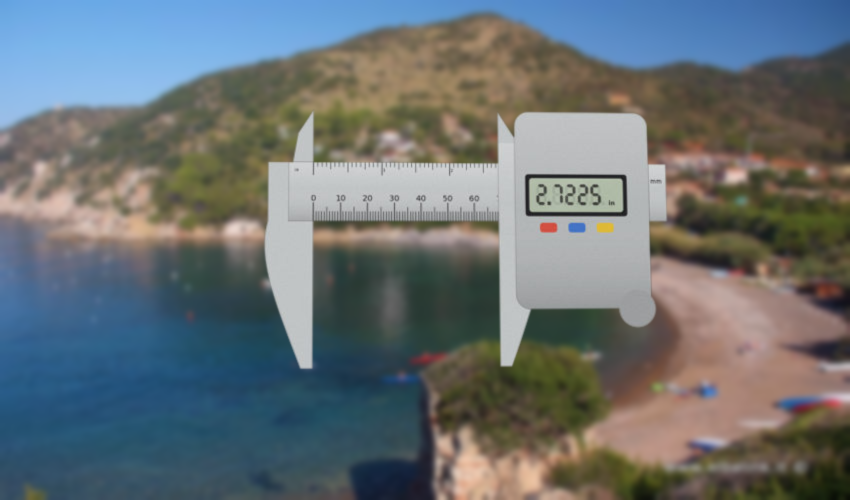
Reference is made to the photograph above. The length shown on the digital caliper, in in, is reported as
2.7225 in
